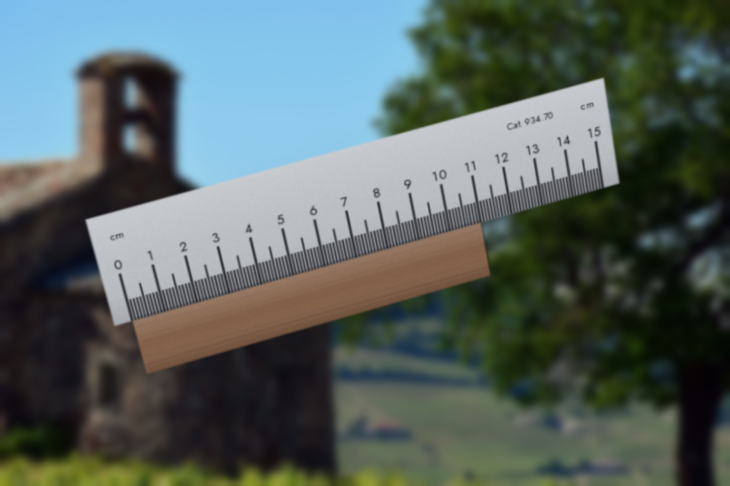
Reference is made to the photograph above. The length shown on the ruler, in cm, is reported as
11 cm
